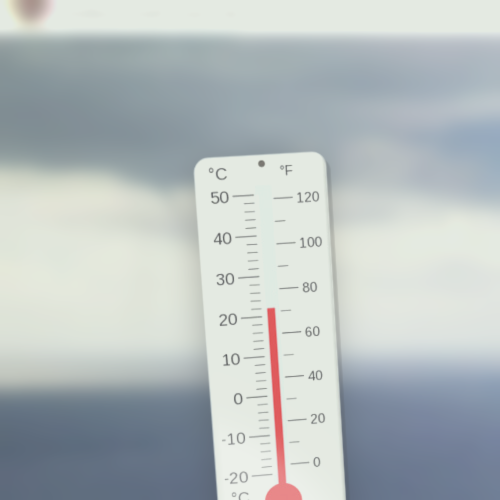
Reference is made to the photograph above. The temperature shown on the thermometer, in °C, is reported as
22 °C
